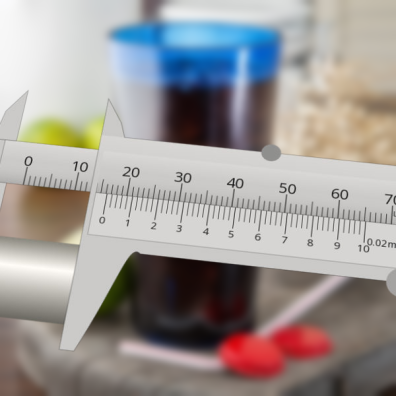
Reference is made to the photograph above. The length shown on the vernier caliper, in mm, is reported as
16.2 mm
